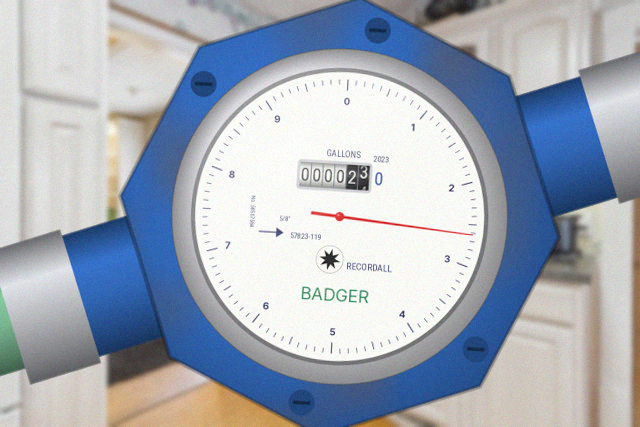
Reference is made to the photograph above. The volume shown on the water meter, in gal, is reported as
232.6 gal
